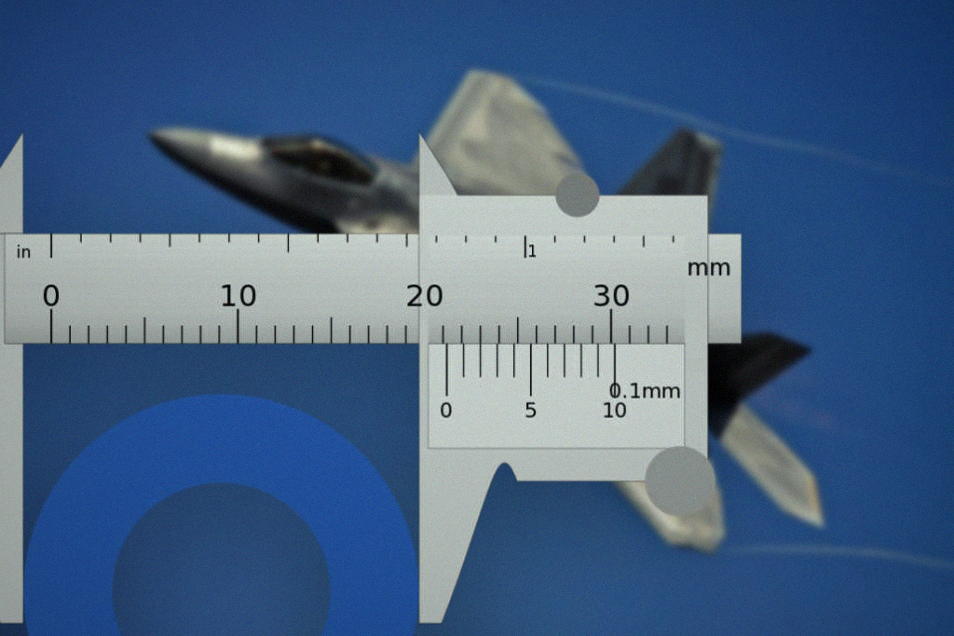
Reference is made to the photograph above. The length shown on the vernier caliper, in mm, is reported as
21.2 mm
